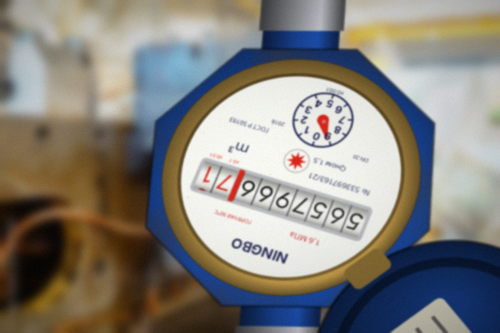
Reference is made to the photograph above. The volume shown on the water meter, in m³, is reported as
5657966.709 m³
